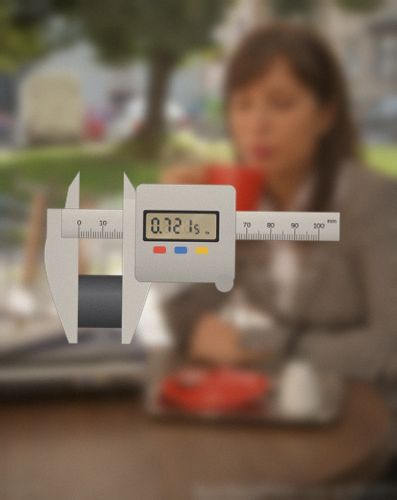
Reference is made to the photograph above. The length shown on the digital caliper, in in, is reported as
0.7215 in
